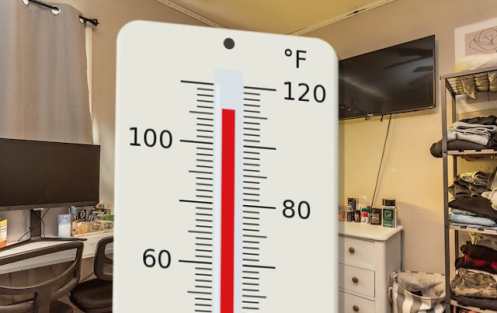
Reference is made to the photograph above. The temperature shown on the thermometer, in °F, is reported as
112 °F
